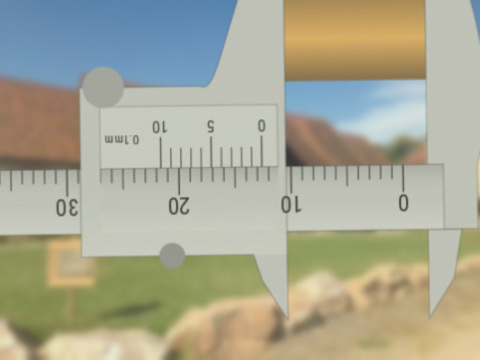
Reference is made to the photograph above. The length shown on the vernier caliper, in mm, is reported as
12.6 mm
